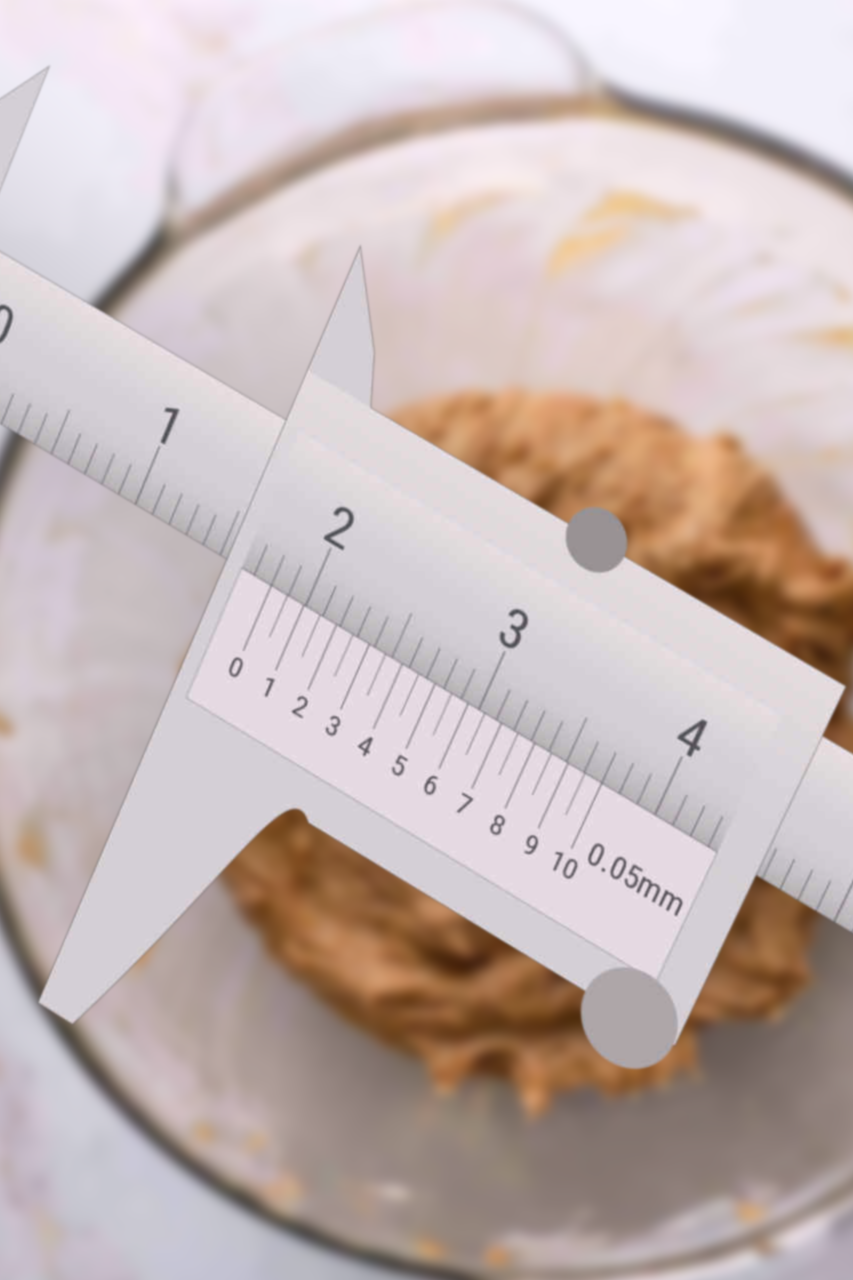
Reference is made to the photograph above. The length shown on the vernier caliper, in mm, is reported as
18.0 mm
